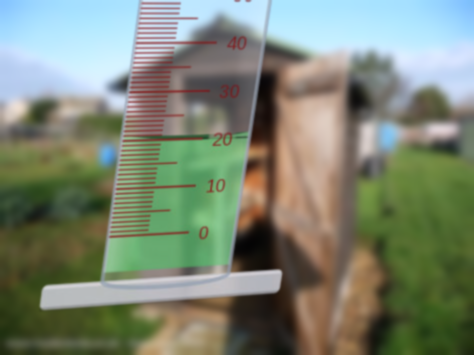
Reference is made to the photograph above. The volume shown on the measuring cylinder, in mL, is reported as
20 mL
